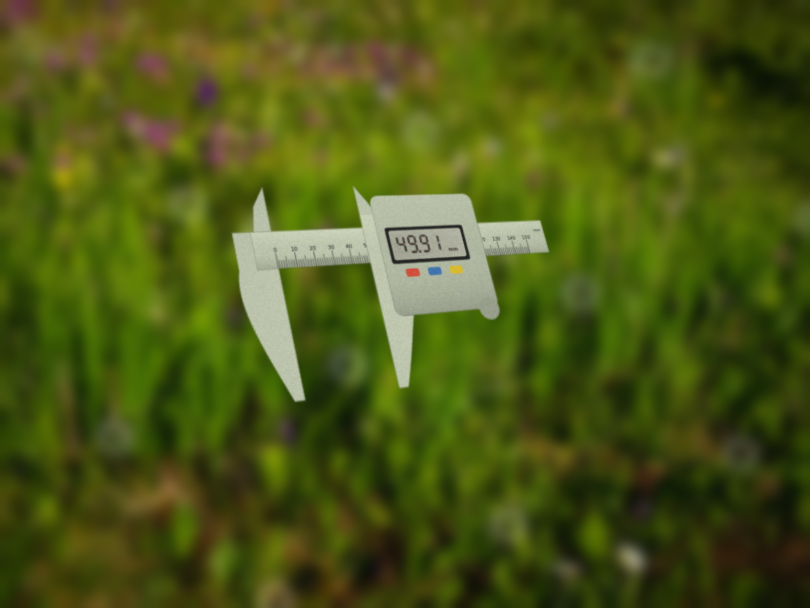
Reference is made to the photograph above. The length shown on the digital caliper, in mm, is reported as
49.91 mm
